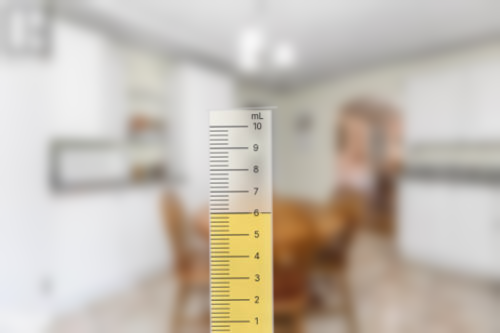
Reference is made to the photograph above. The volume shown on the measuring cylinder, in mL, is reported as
6 mL
